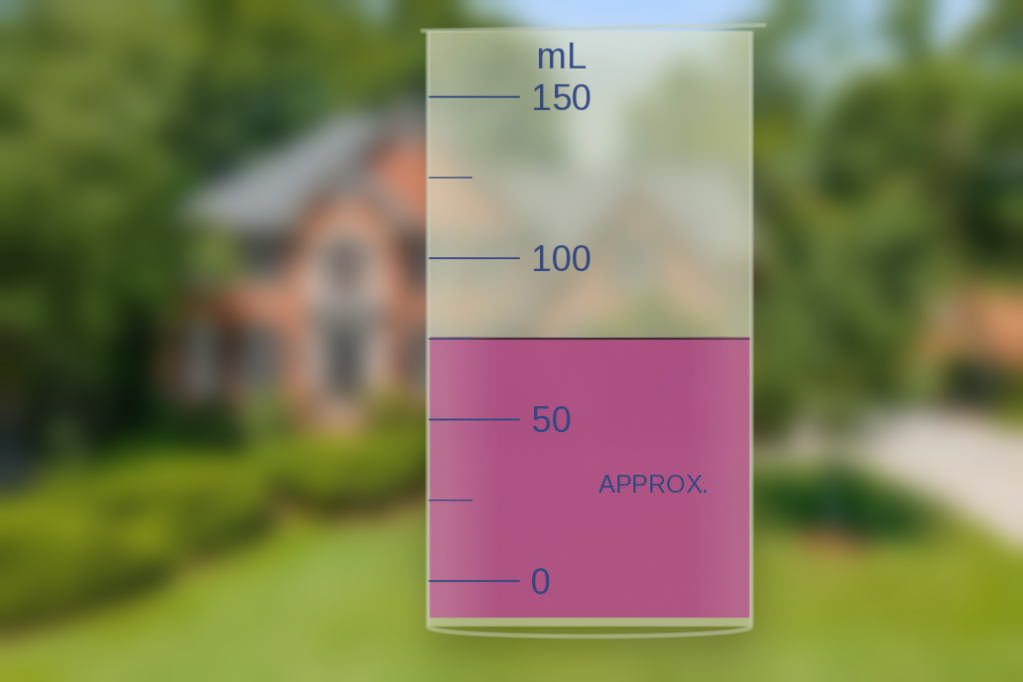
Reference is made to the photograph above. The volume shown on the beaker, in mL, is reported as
75 mL
